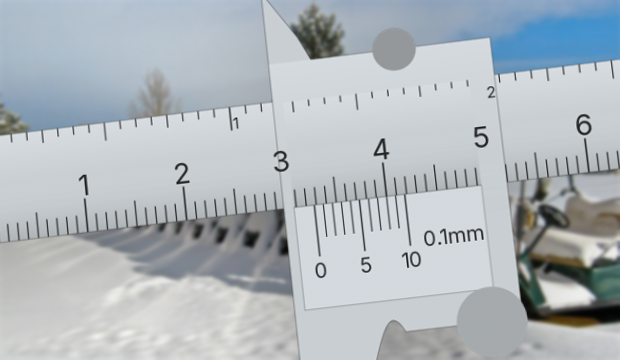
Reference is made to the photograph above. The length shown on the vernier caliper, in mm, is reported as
32.8 mm
